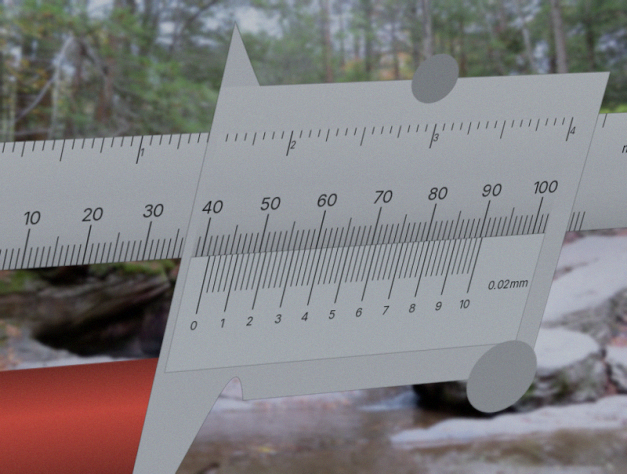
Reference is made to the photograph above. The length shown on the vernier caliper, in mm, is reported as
41.4 mm
